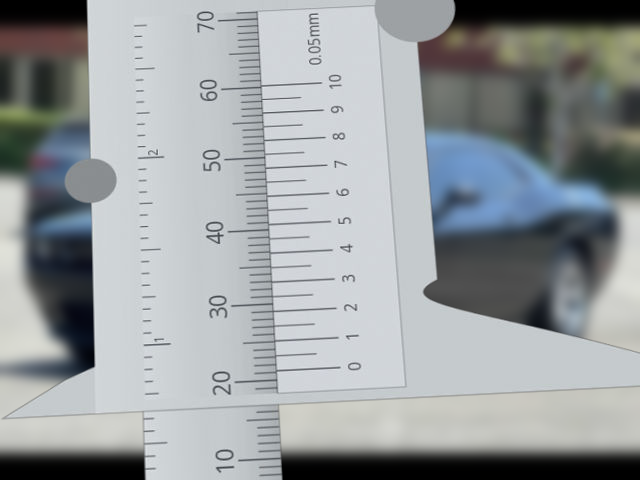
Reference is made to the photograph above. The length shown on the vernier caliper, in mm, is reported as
21.2 mm
